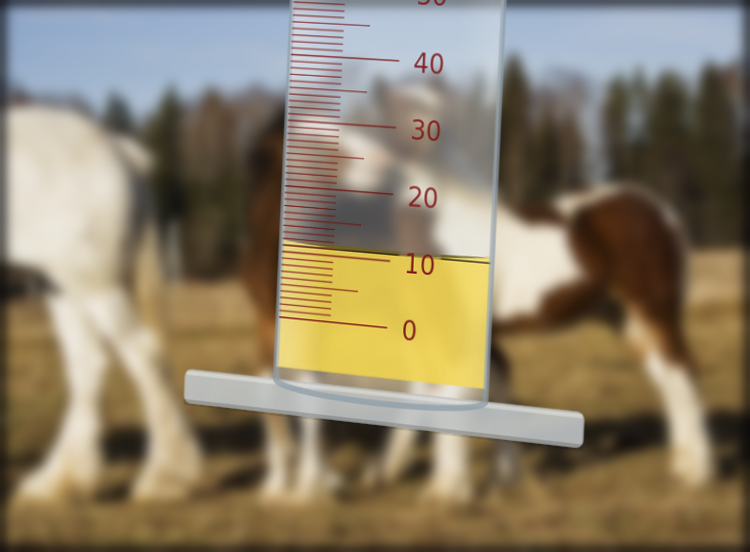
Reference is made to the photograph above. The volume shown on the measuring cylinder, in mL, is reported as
11 mL
